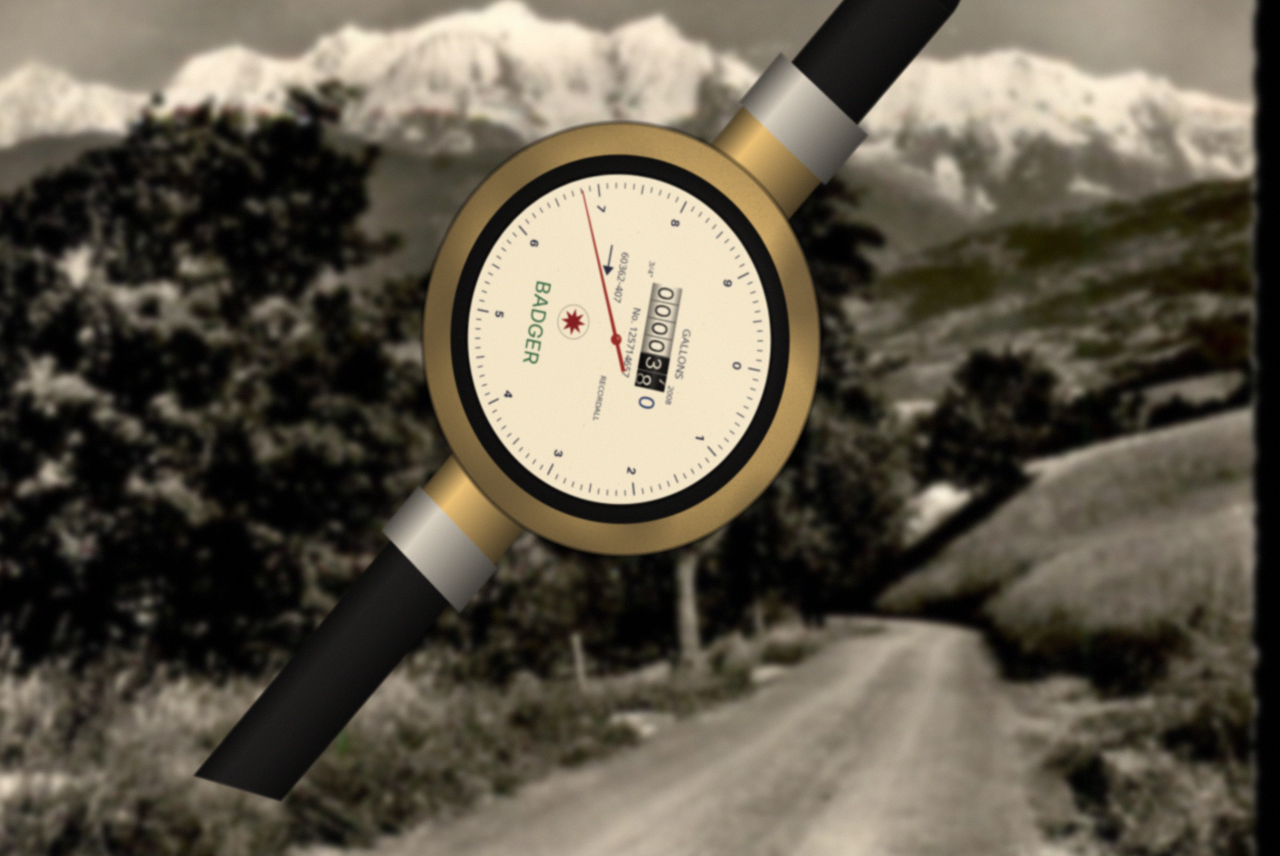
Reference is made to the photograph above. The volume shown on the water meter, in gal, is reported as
376.8 gal
